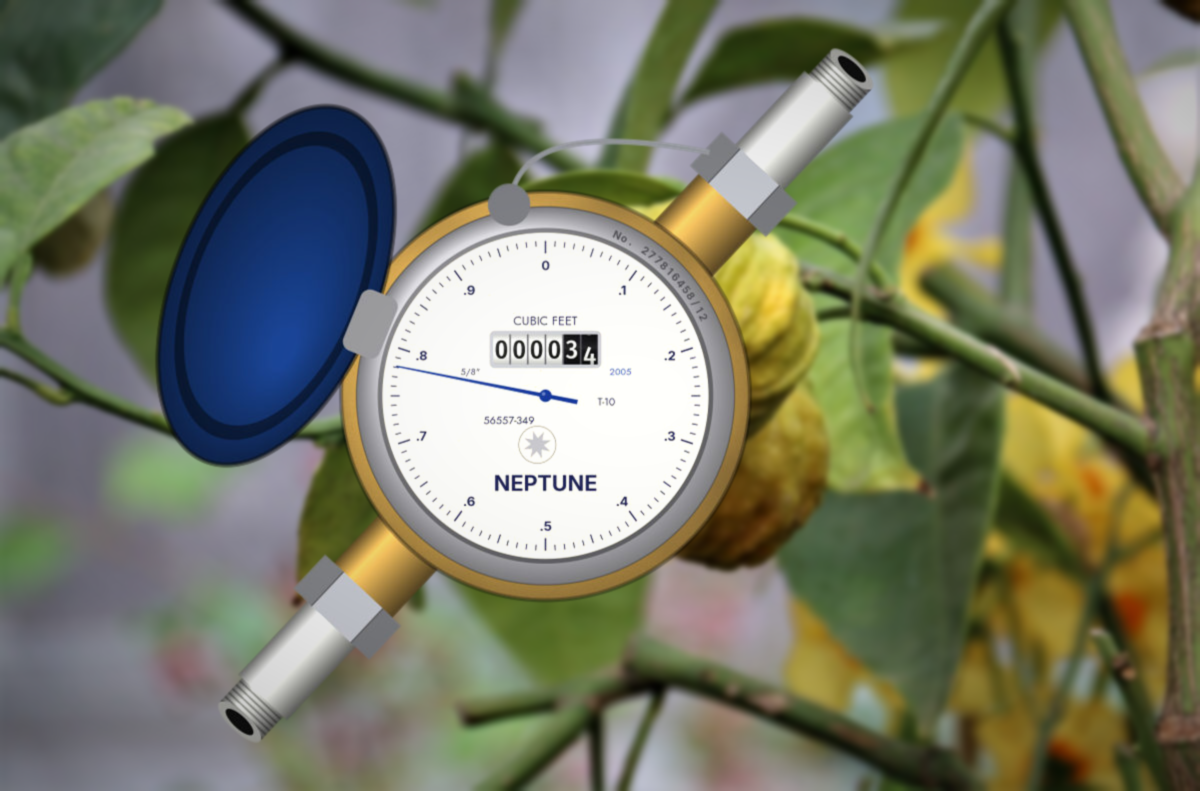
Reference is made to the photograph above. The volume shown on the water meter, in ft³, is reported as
33.78 ft³
